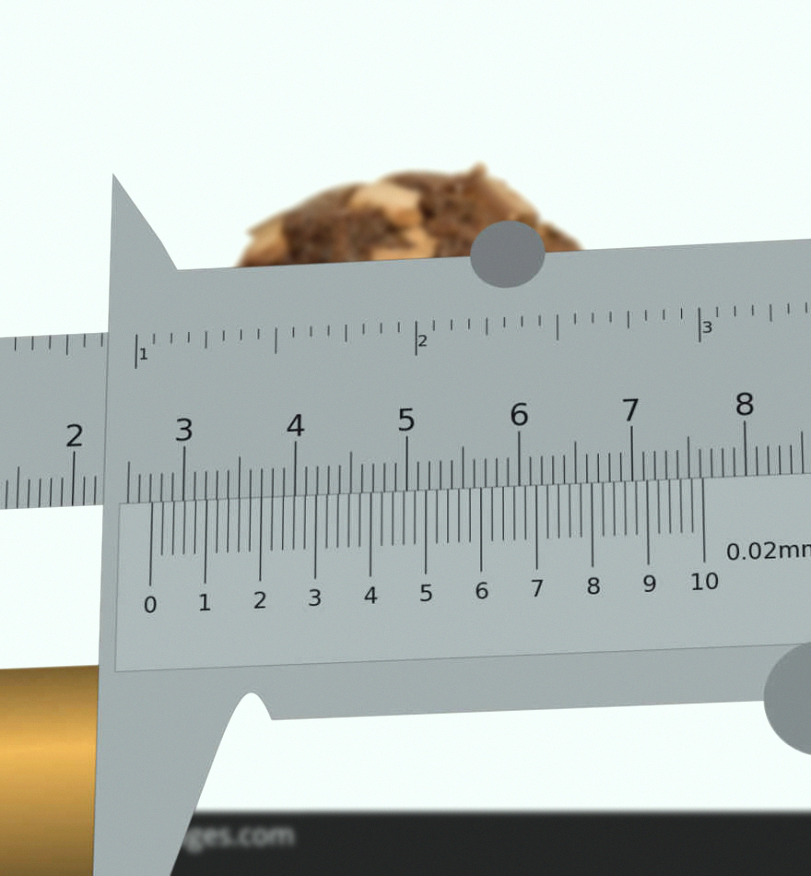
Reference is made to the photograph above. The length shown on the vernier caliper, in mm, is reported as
27.2 mm
